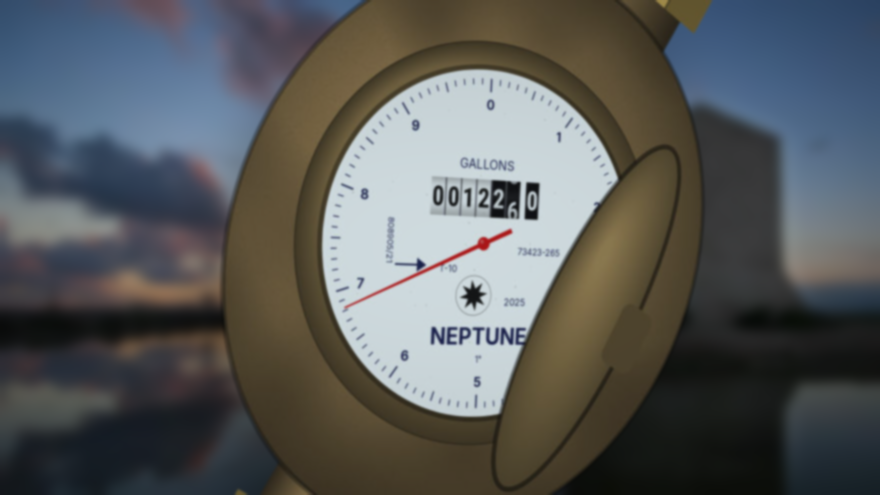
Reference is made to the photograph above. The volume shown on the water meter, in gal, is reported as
12256.8 gal
